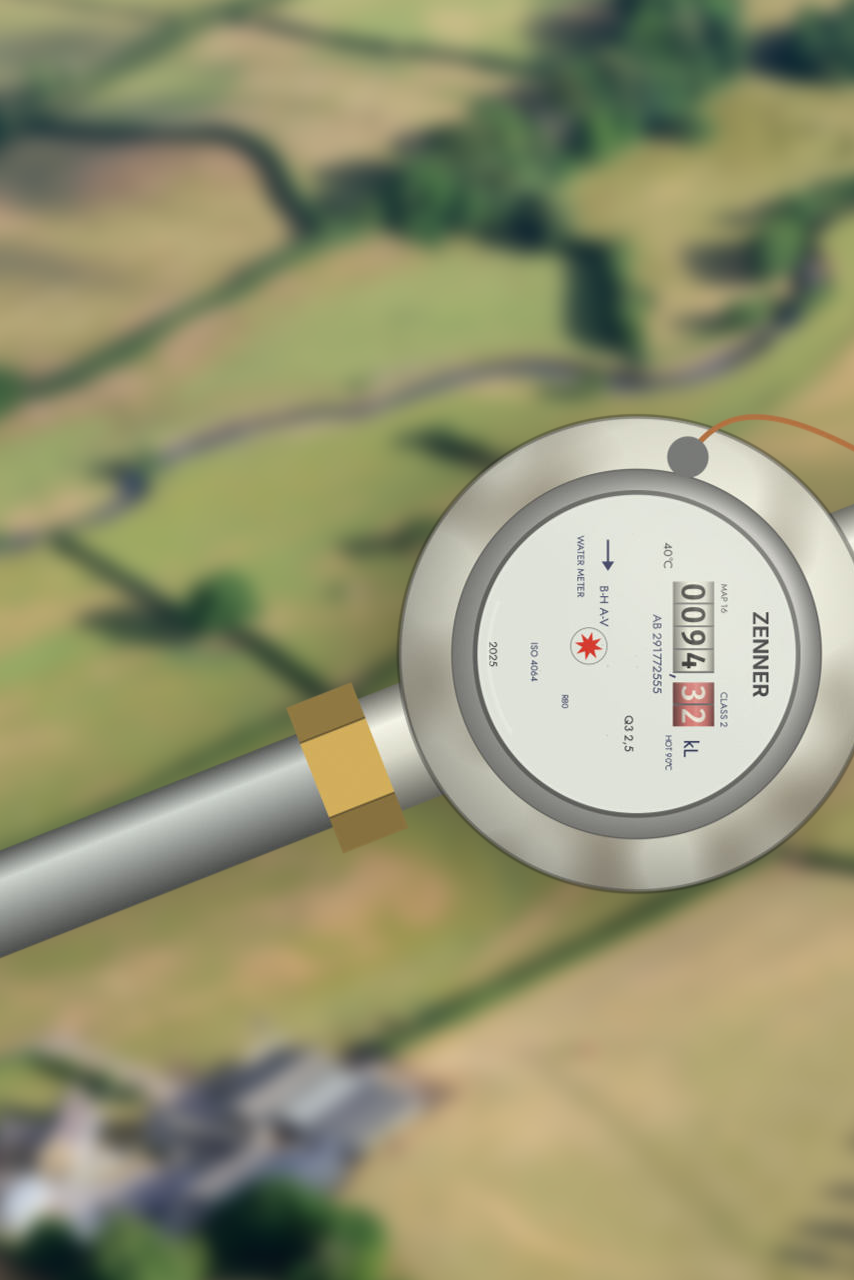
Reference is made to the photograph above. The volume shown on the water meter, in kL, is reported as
94.32 kL
